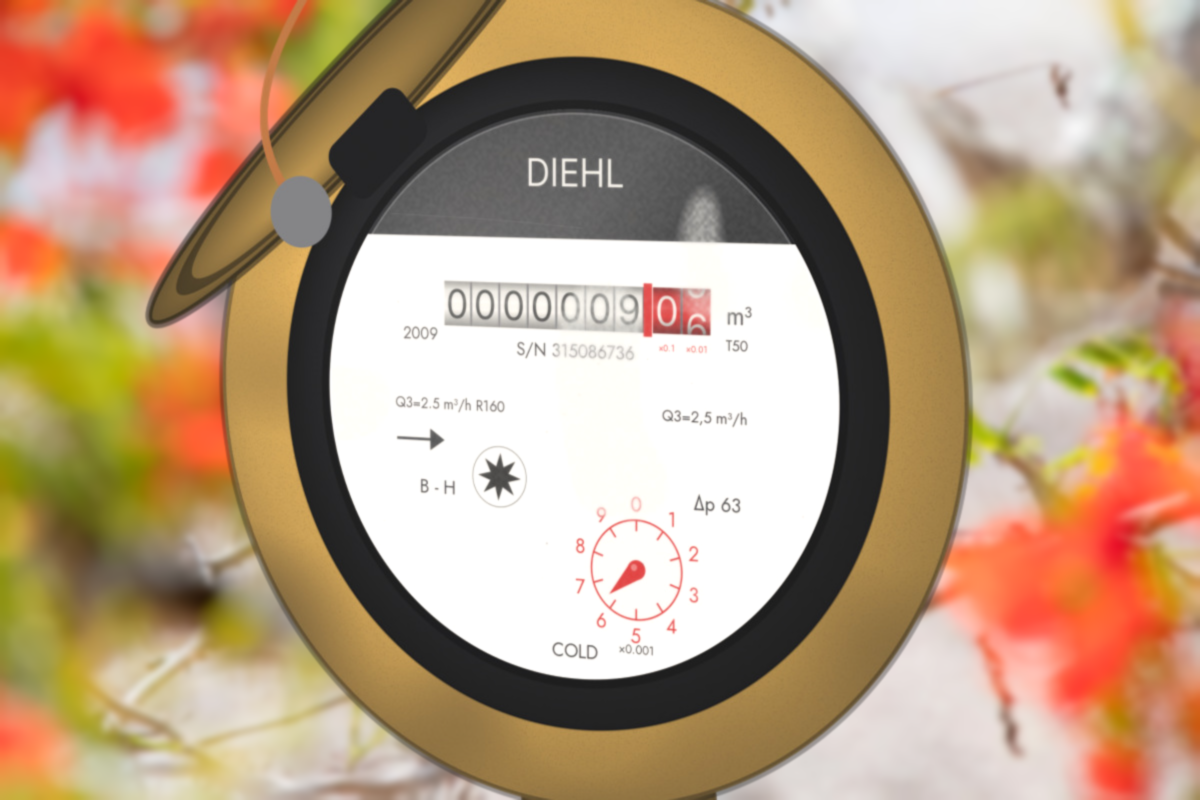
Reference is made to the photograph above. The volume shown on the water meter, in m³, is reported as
9.056 m³
